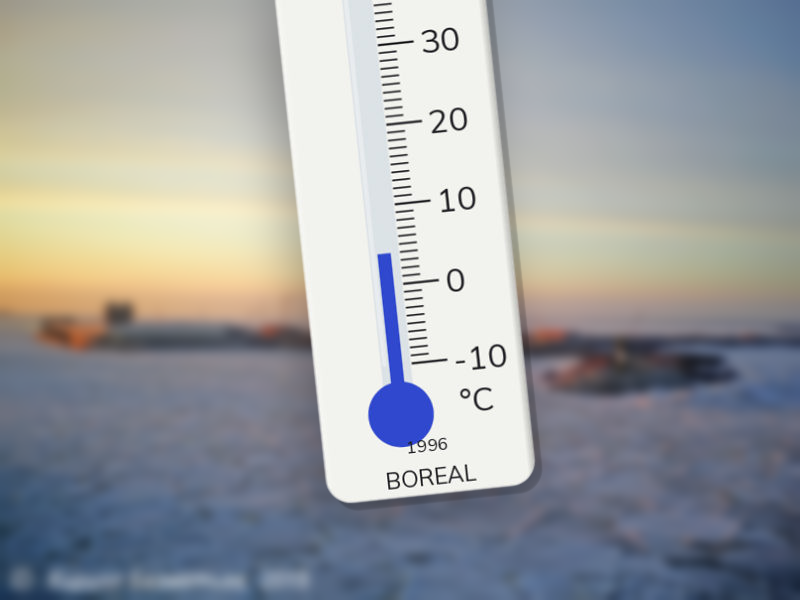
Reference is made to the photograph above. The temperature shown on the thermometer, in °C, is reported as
4 °C
